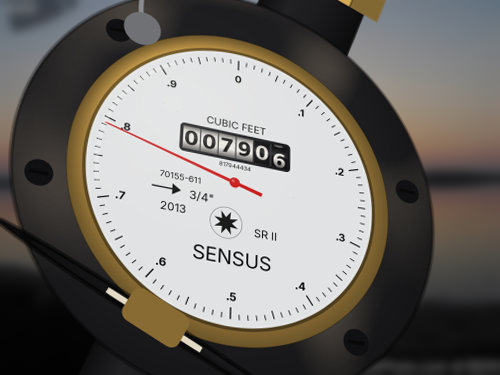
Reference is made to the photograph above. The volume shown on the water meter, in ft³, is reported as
7905.79 ft³
